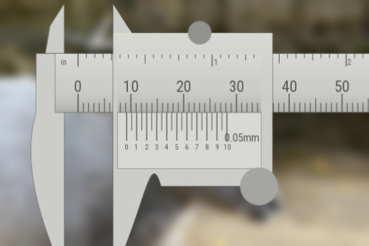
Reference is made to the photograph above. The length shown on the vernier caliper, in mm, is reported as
9.2 mm
